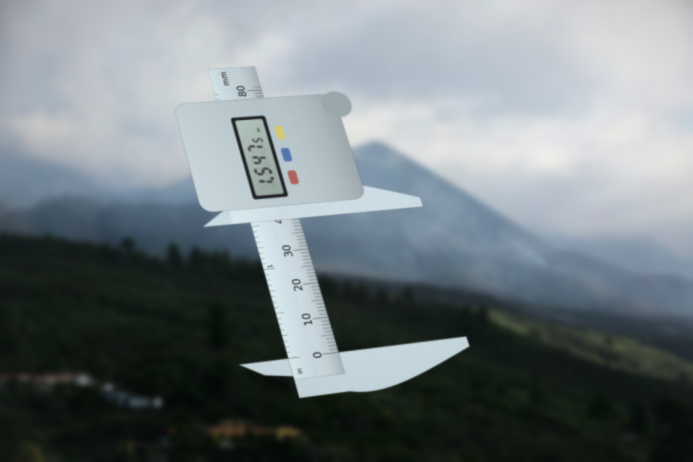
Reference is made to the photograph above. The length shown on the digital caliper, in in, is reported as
1.5475 in
